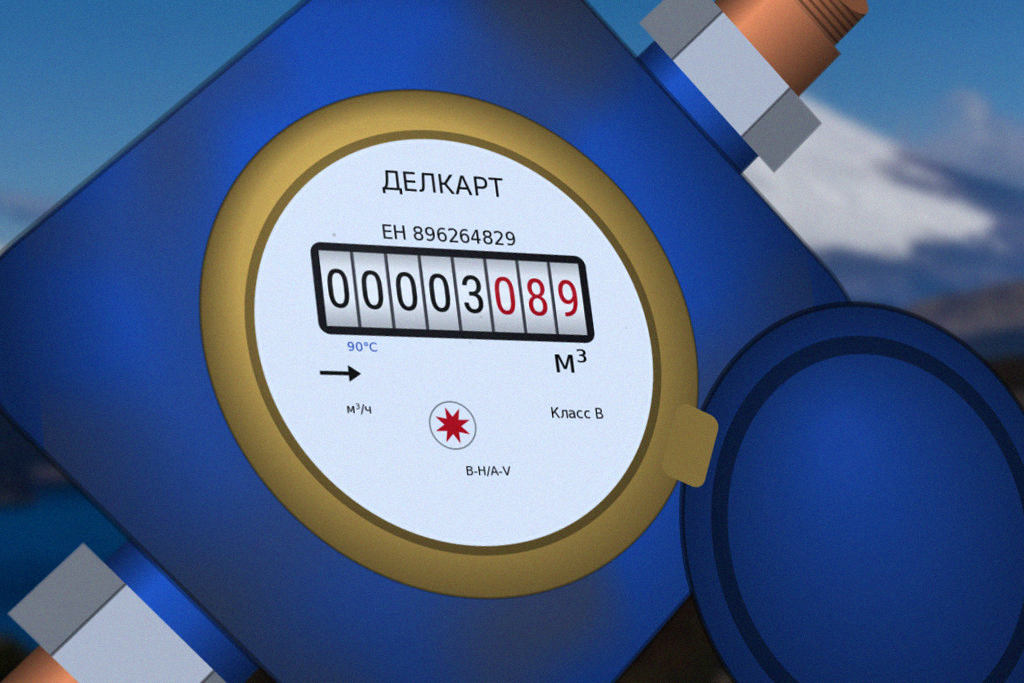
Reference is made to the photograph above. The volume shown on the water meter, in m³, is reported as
3.089 m³
